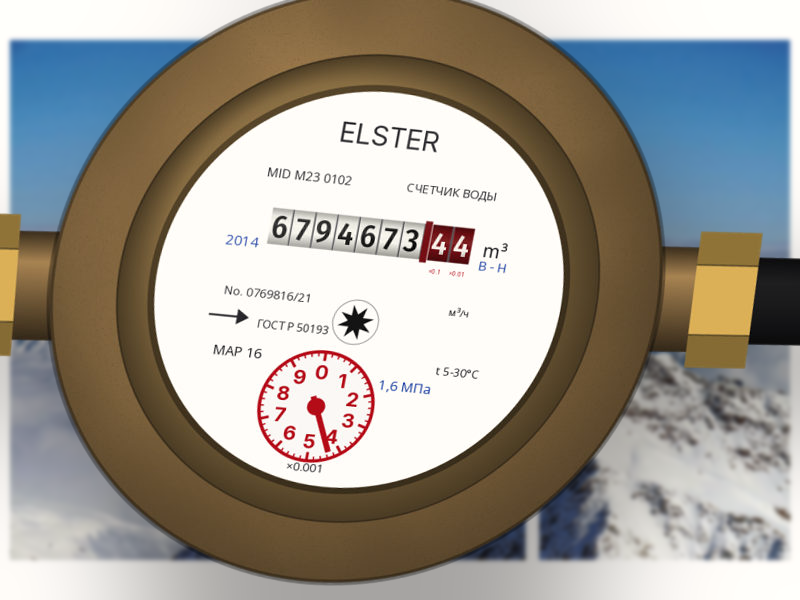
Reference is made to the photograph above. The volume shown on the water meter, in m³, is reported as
6794673.444 m³
